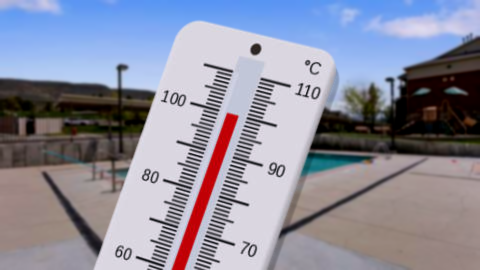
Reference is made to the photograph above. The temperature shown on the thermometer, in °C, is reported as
100 °C
